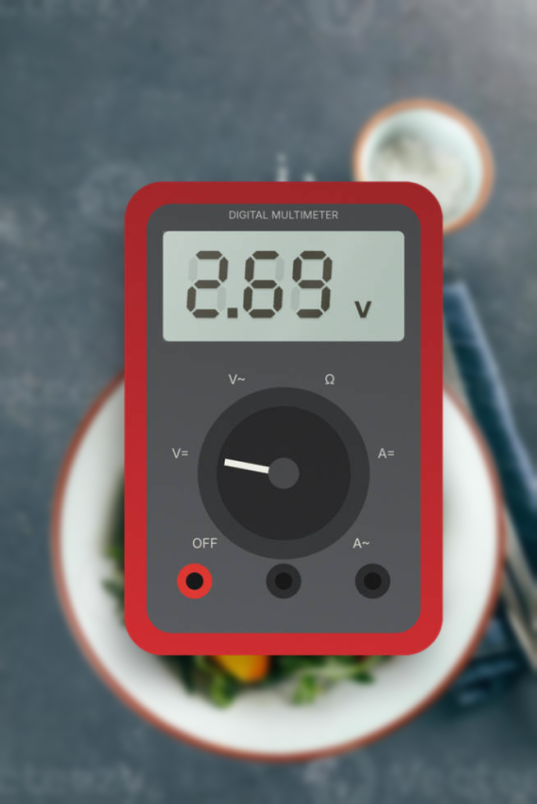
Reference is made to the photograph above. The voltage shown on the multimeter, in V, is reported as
2.69 V
